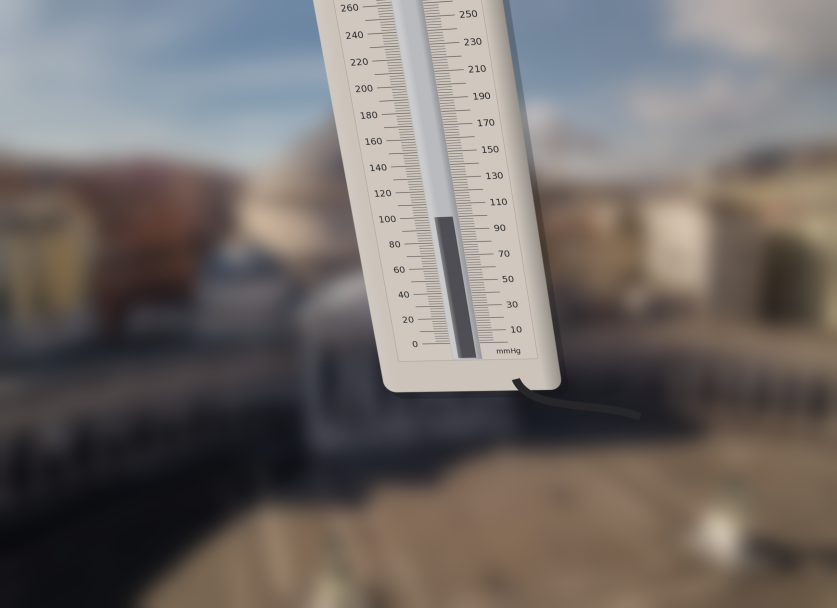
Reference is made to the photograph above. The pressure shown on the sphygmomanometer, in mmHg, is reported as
100 mmHg
